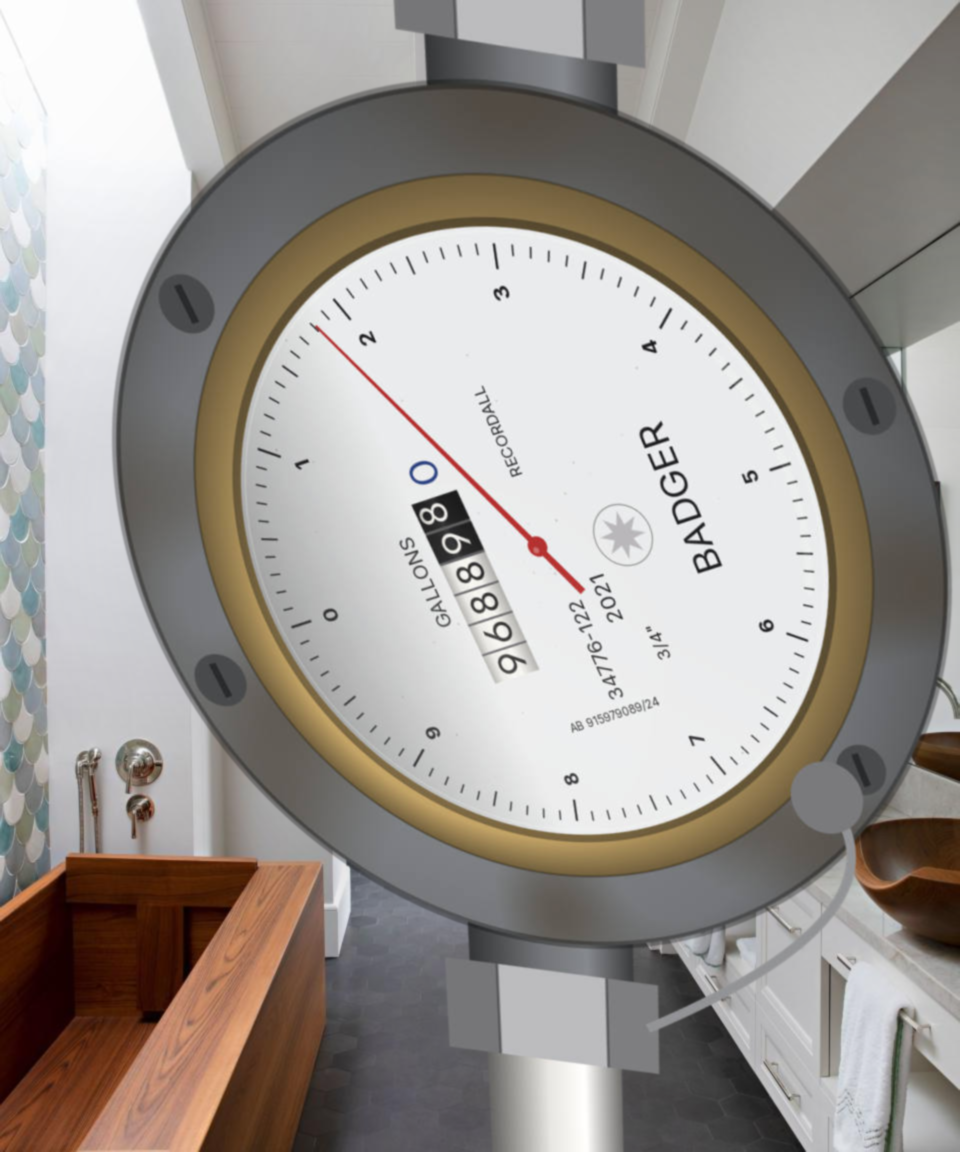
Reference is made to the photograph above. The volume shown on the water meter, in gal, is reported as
9688981.8 gal
